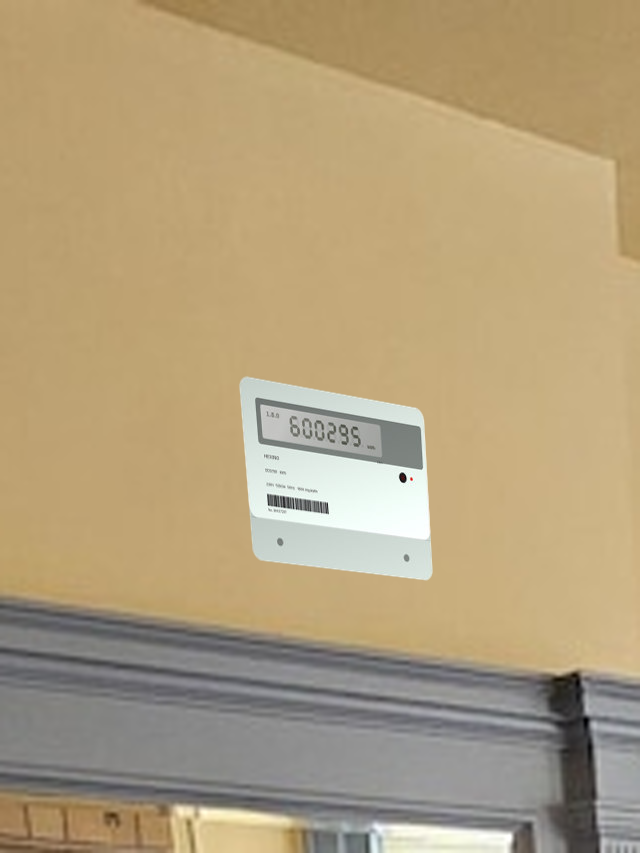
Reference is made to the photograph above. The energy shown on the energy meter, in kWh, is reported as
600295 kWh
